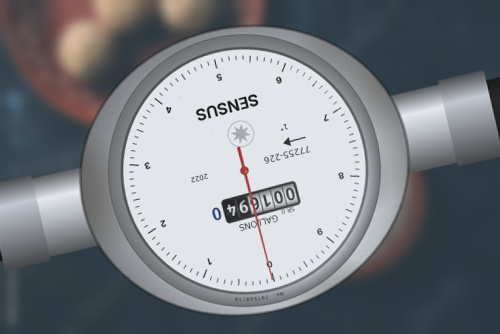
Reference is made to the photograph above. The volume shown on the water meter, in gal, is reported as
16940.0 gal
